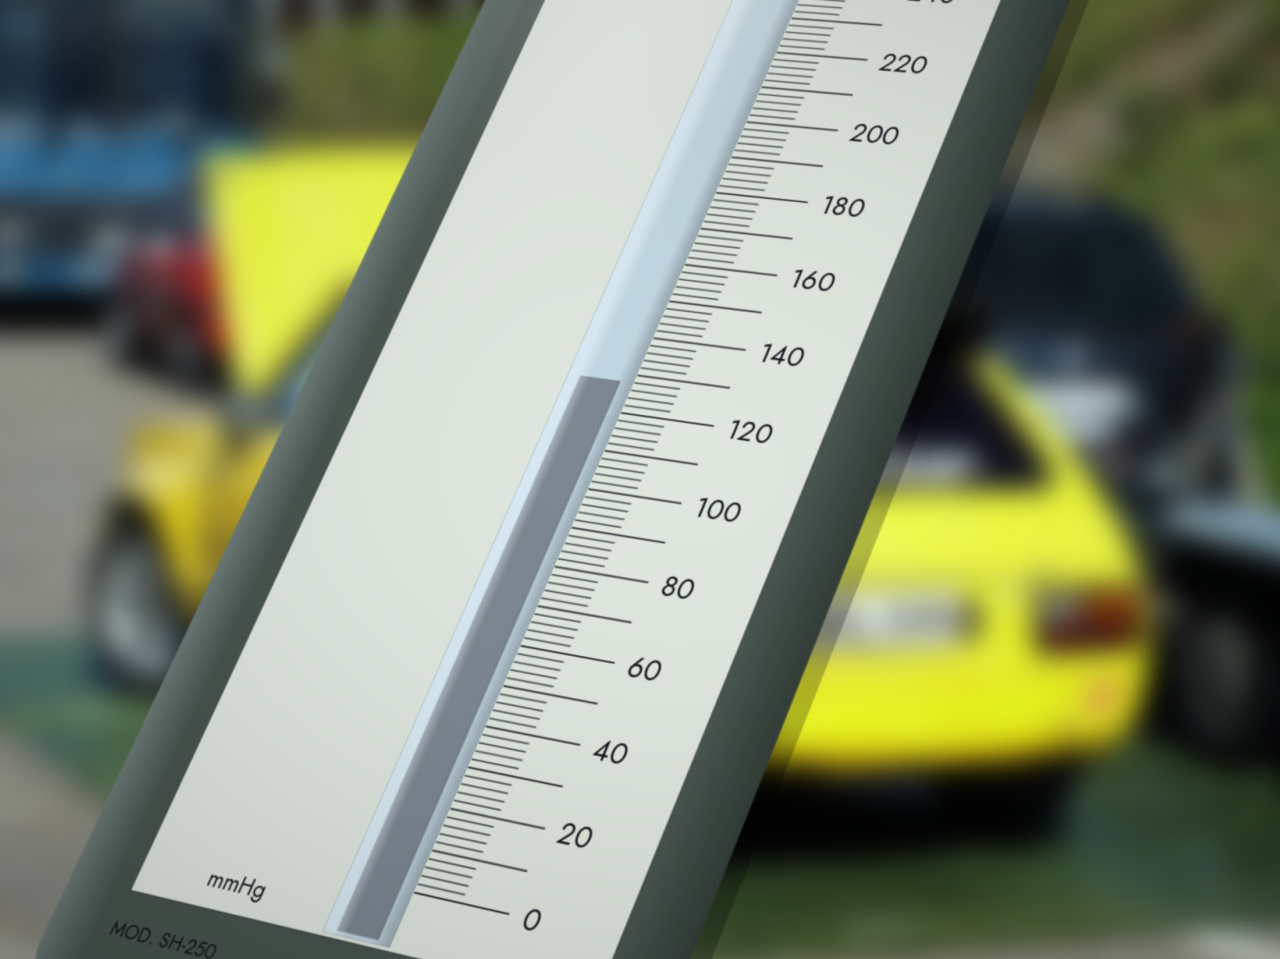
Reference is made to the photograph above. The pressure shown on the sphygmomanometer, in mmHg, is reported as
128 mmHg
